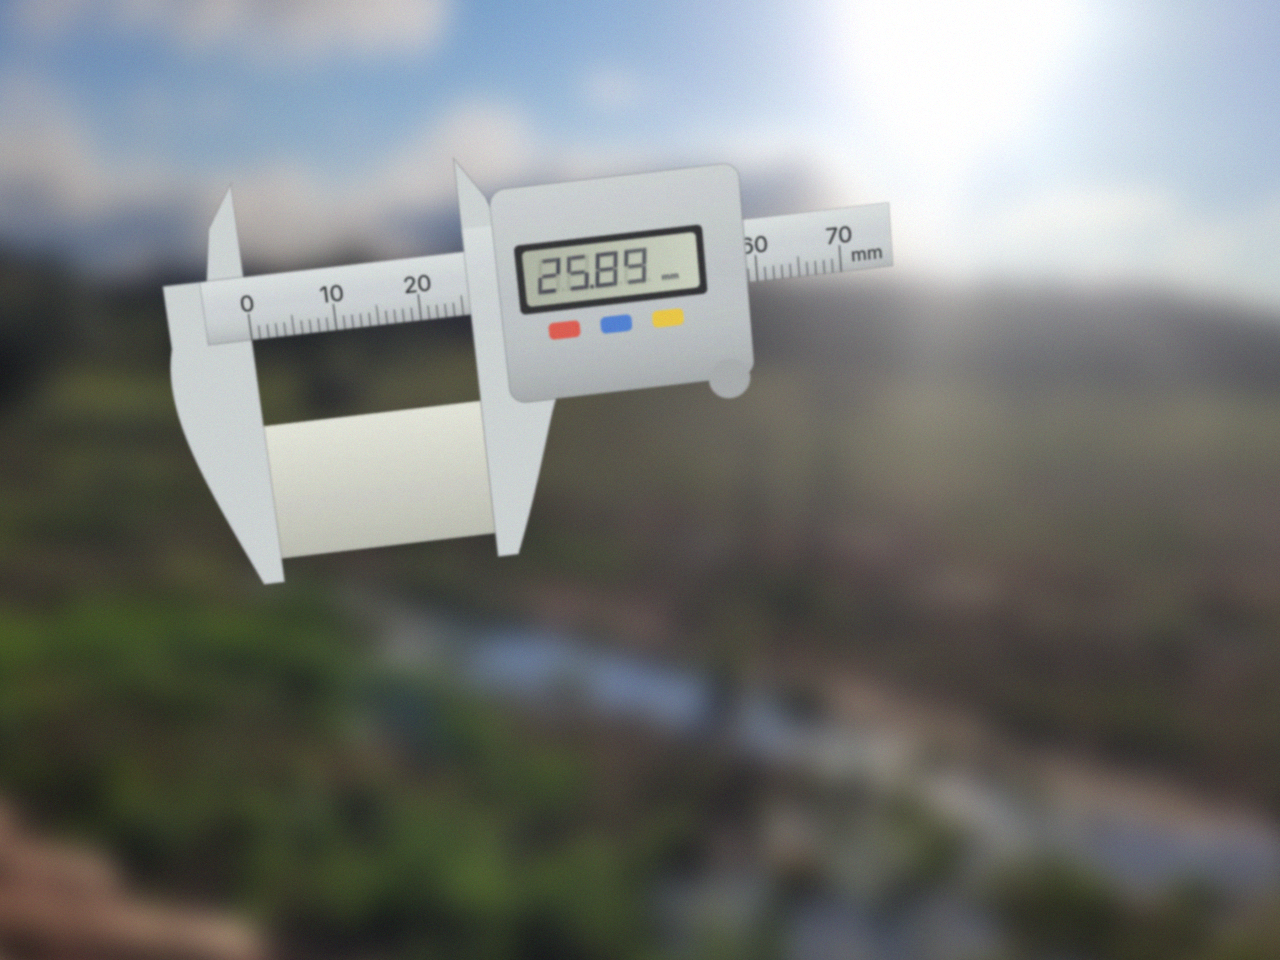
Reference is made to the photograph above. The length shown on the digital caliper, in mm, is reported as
25.89 mm
